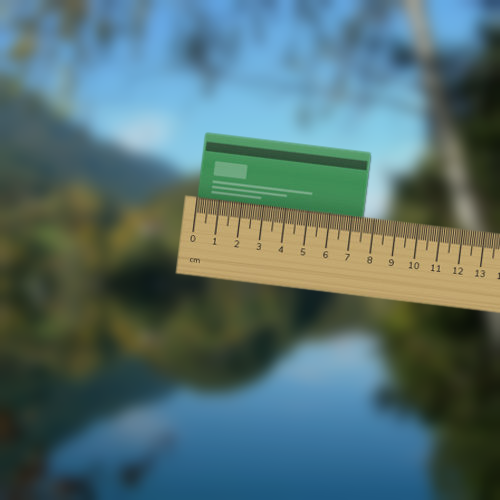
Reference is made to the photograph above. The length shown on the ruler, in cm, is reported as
7.5 cm
